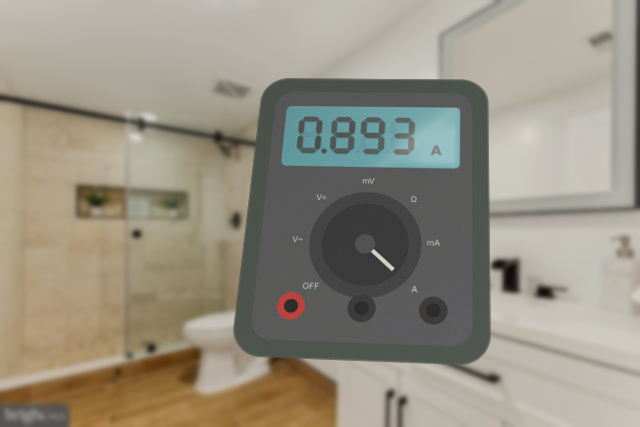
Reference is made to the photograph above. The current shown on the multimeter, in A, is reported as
0.893 A
